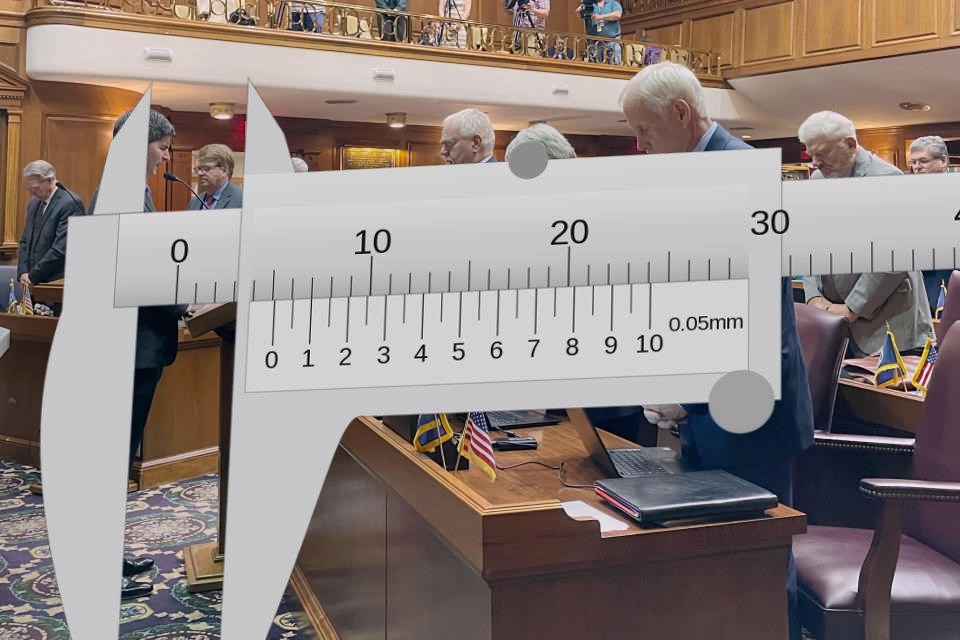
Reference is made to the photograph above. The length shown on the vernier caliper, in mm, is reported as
5.1 mm
